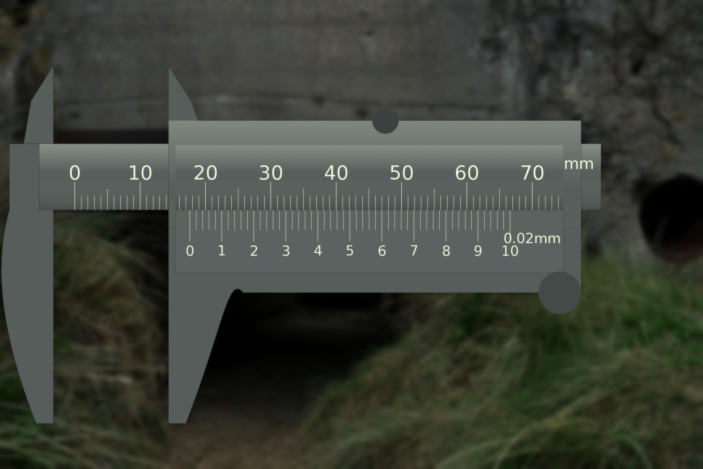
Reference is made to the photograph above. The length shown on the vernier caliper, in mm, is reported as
17.6 mm
